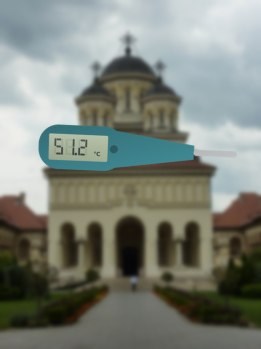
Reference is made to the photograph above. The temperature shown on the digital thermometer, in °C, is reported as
51.2 °C
